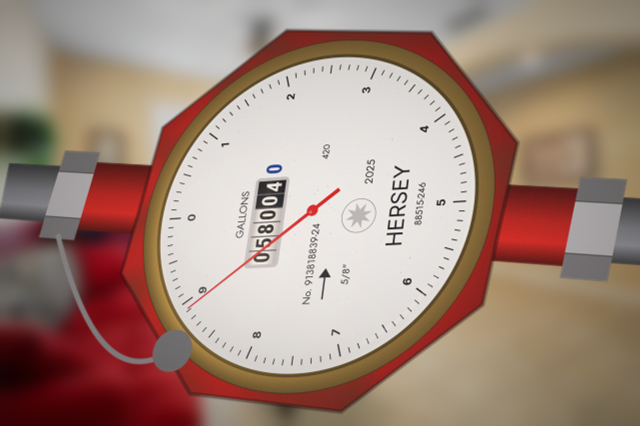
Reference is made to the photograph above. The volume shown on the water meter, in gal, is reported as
580038.9 gal
